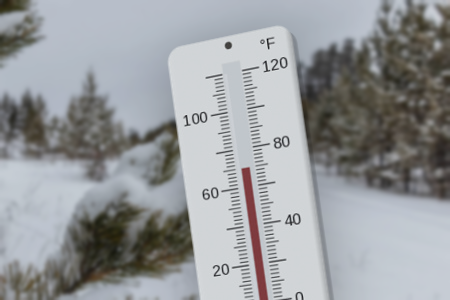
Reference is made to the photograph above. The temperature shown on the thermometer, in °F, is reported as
70 °F
